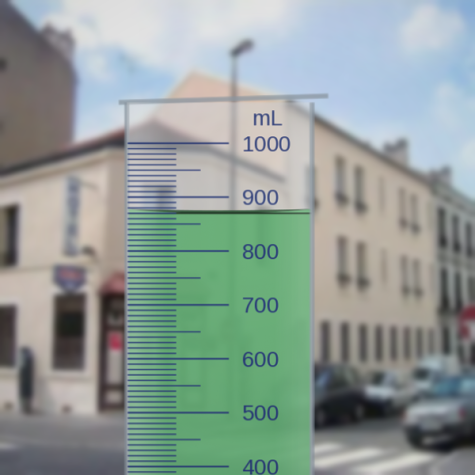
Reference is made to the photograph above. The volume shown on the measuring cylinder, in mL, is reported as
870 mL
